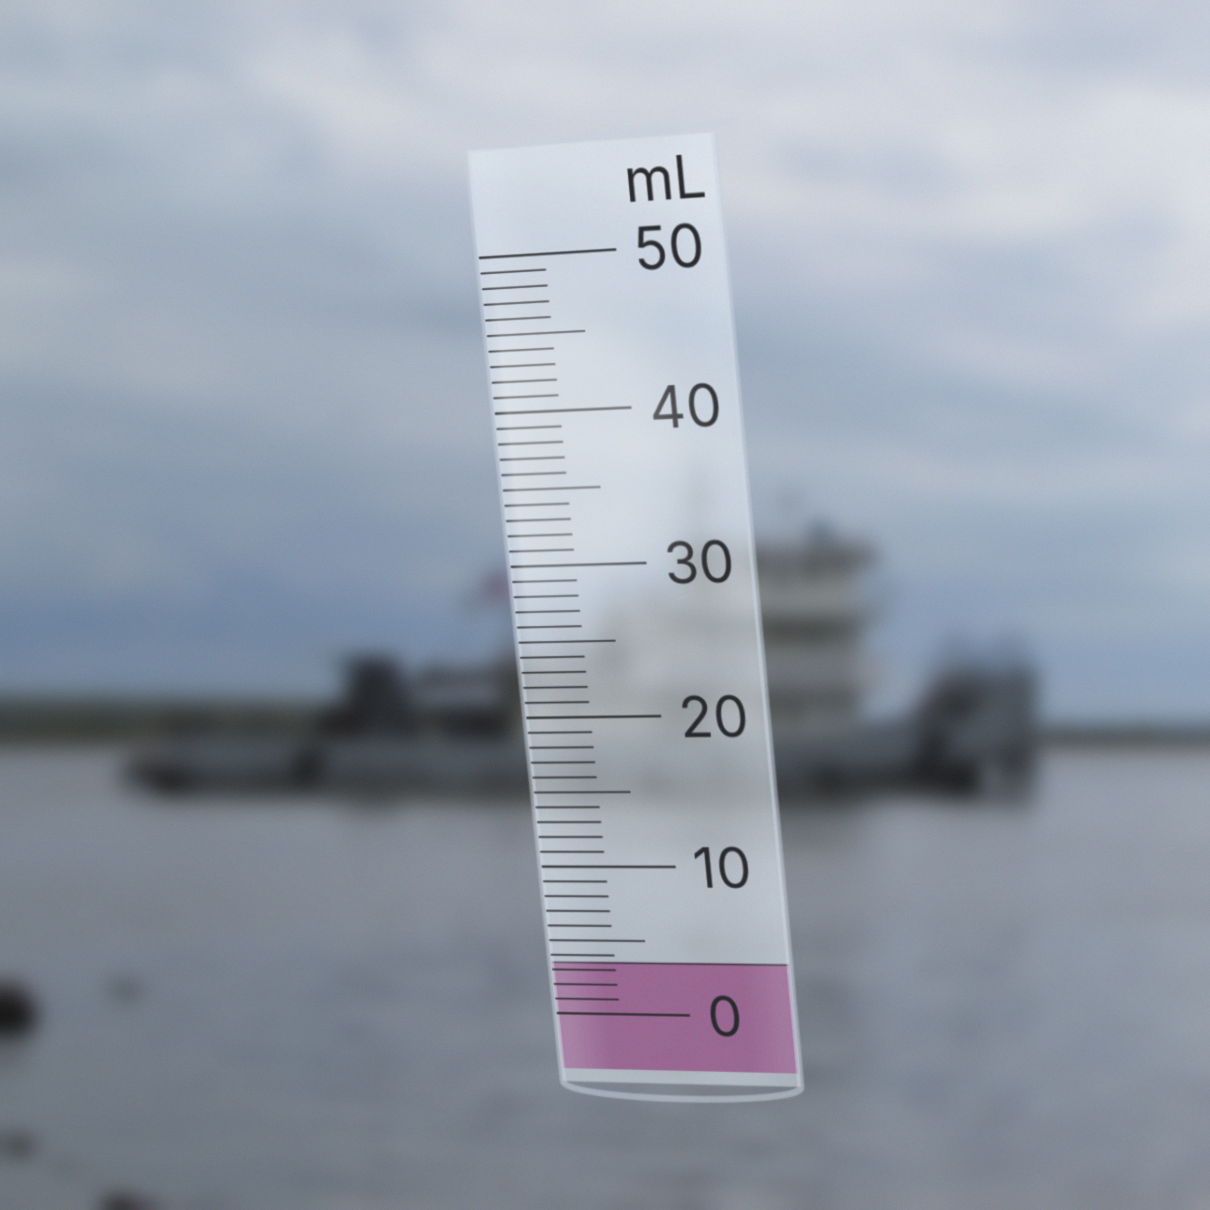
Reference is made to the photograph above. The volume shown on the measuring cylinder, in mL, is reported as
3.5 mL
